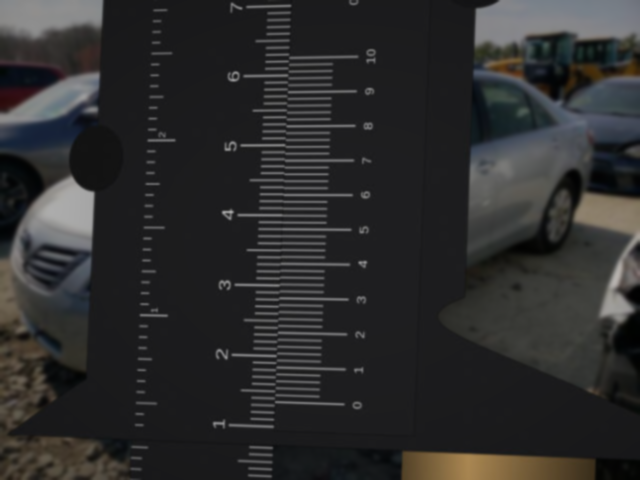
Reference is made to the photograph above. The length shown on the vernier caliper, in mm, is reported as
13.5 mm
